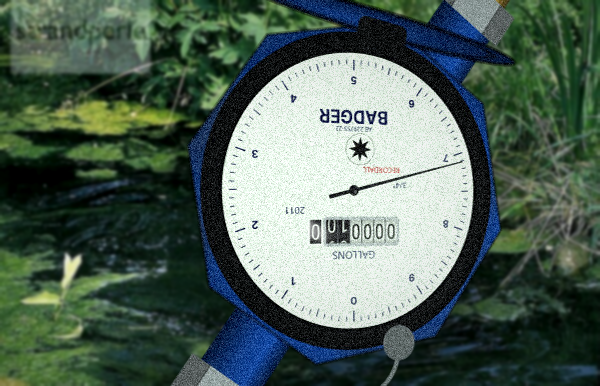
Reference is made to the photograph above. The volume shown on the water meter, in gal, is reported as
97.1 gal
